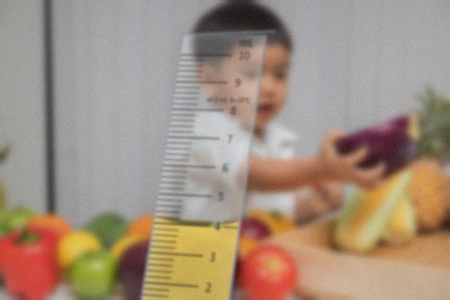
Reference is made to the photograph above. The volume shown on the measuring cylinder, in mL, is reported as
4 mL
